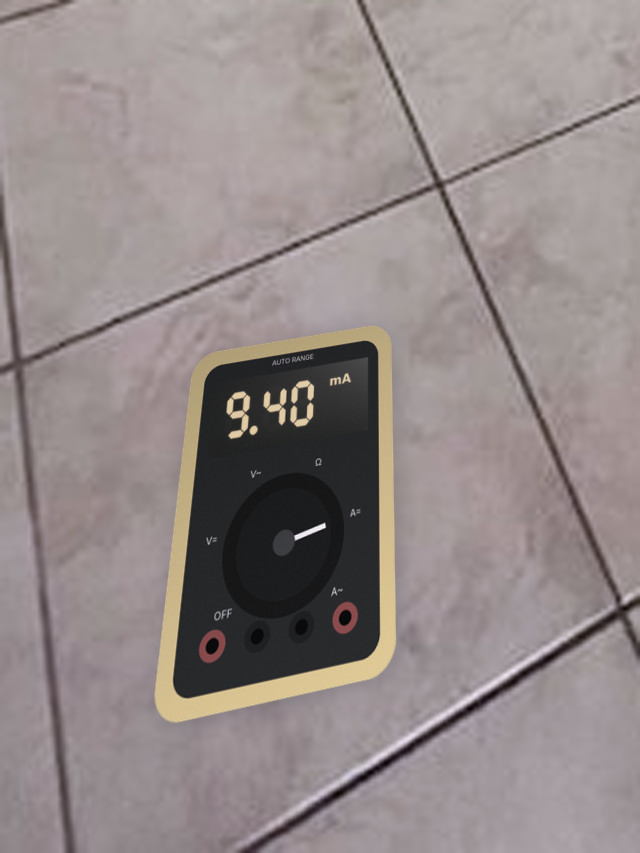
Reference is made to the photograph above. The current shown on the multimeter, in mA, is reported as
9.40 mA
